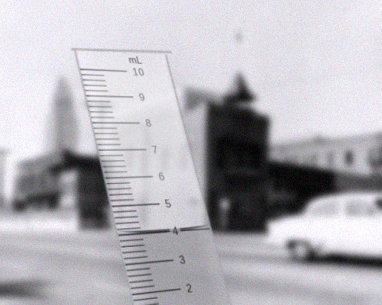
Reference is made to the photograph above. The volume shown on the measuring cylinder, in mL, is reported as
4 mL
